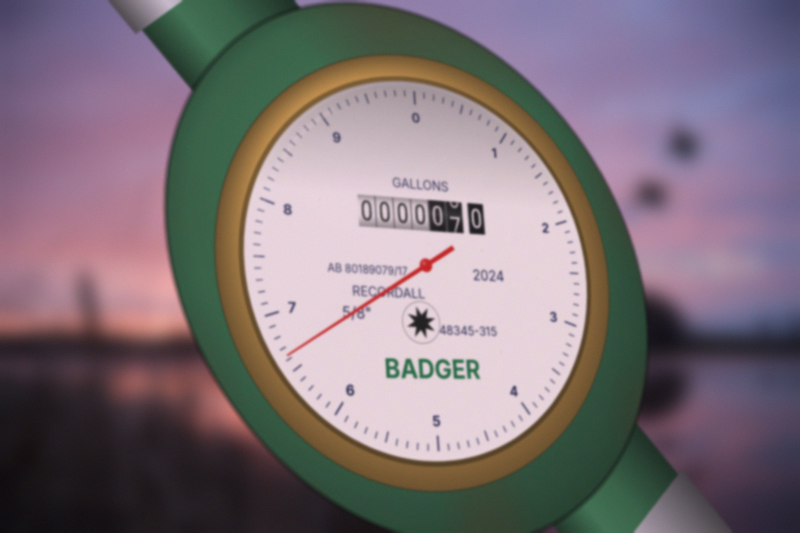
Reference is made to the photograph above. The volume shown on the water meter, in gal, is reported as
66.6 gal
